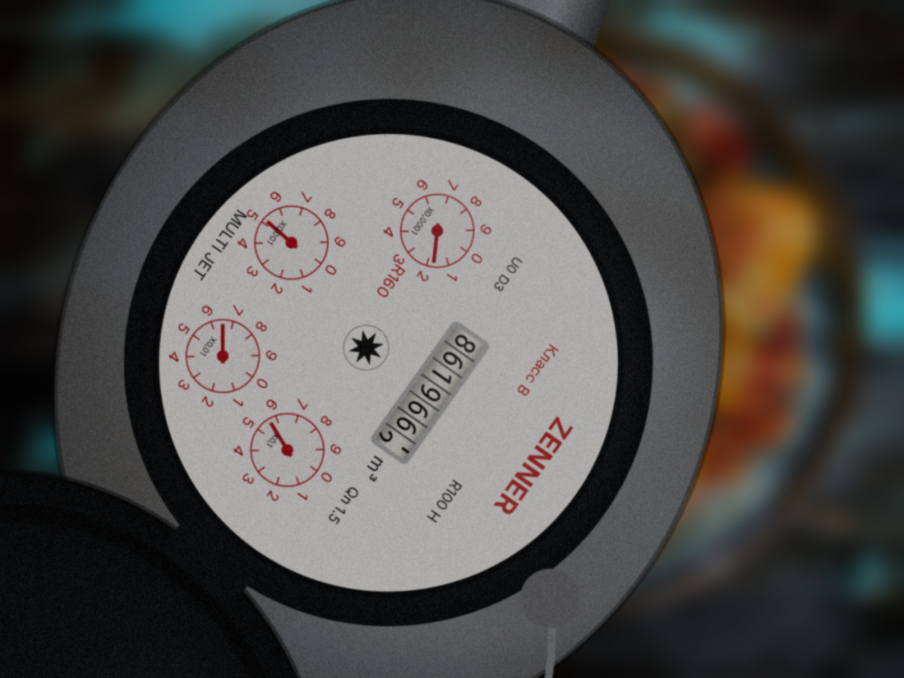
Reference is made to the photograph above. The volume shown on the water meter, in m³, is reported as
8619661.5651 m³
